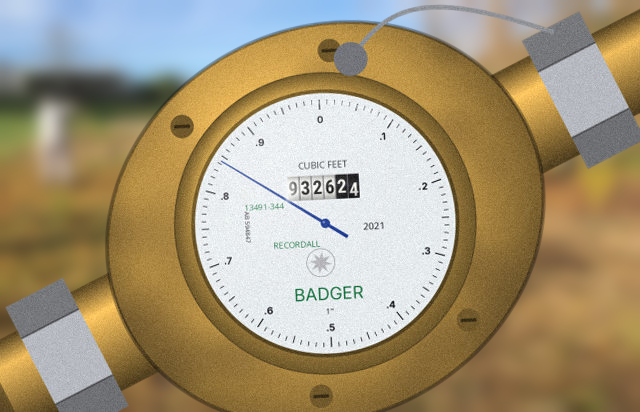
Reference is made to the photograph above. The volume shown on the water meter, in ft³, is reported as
932623.84 ft³
